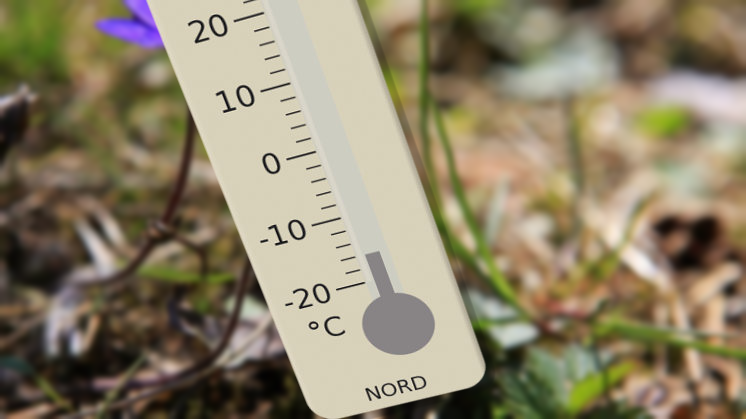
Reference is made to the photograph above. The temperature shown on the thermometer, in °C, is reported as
-16 °C
